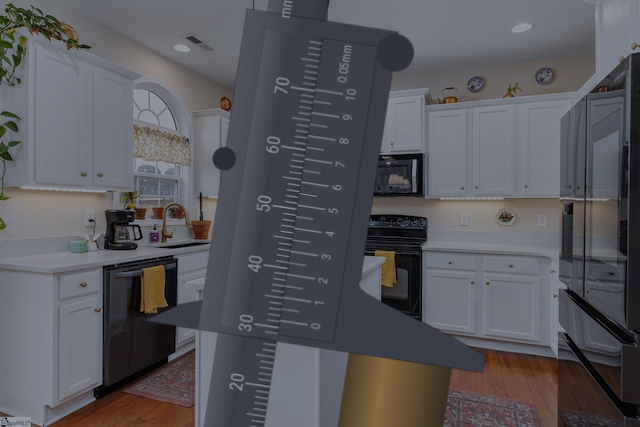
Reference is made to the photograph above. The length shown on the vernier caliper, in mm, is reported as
31.2 mm
